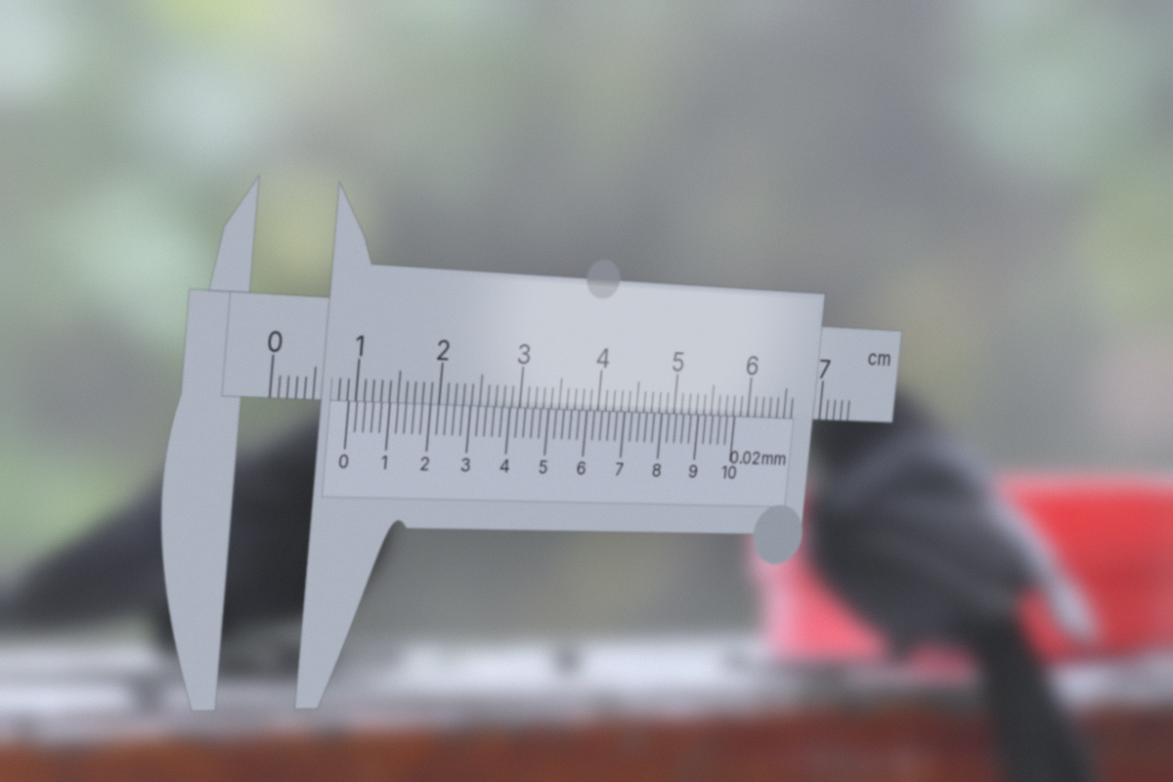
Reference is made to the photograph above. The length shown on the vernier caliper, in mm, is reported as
9.2 mm
